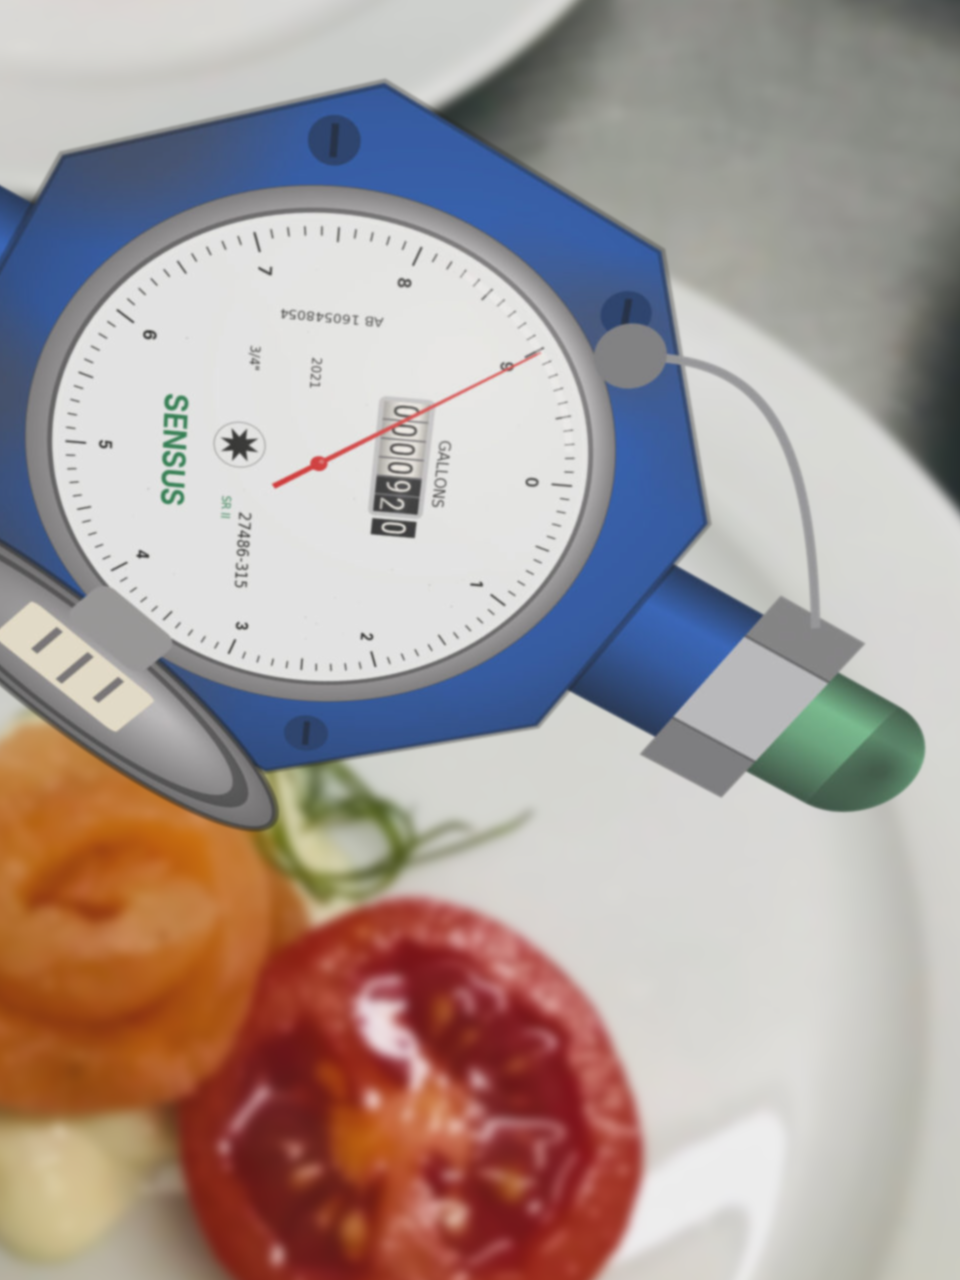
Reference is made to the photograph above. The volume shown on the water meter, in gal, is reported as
919.0 gal
